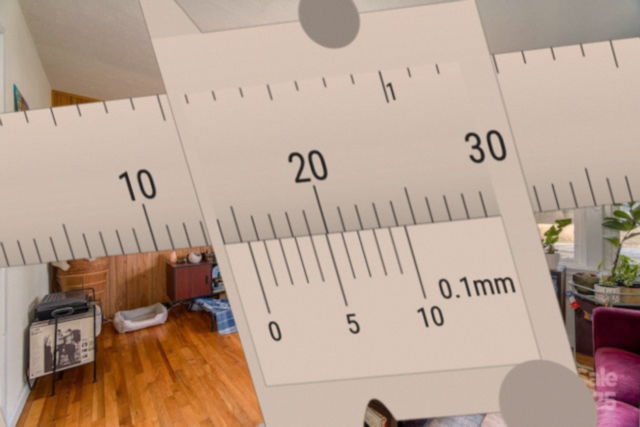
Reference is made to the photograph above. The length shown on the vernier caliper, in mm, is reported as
15.4 mm
